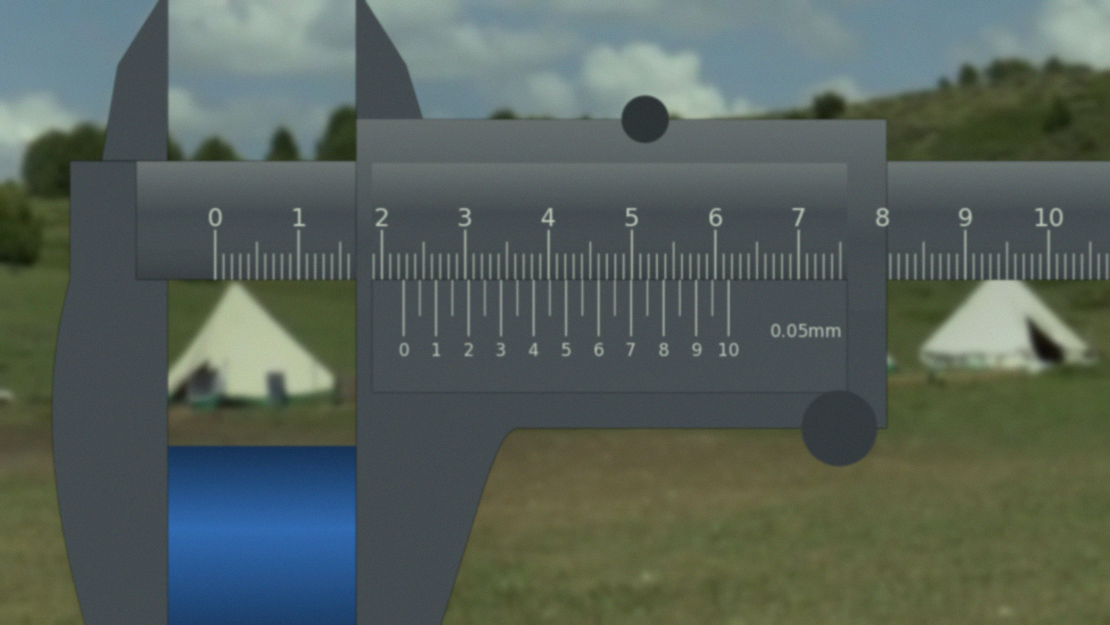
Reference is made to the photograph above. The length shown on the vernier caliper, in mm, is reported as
22.6 mm
